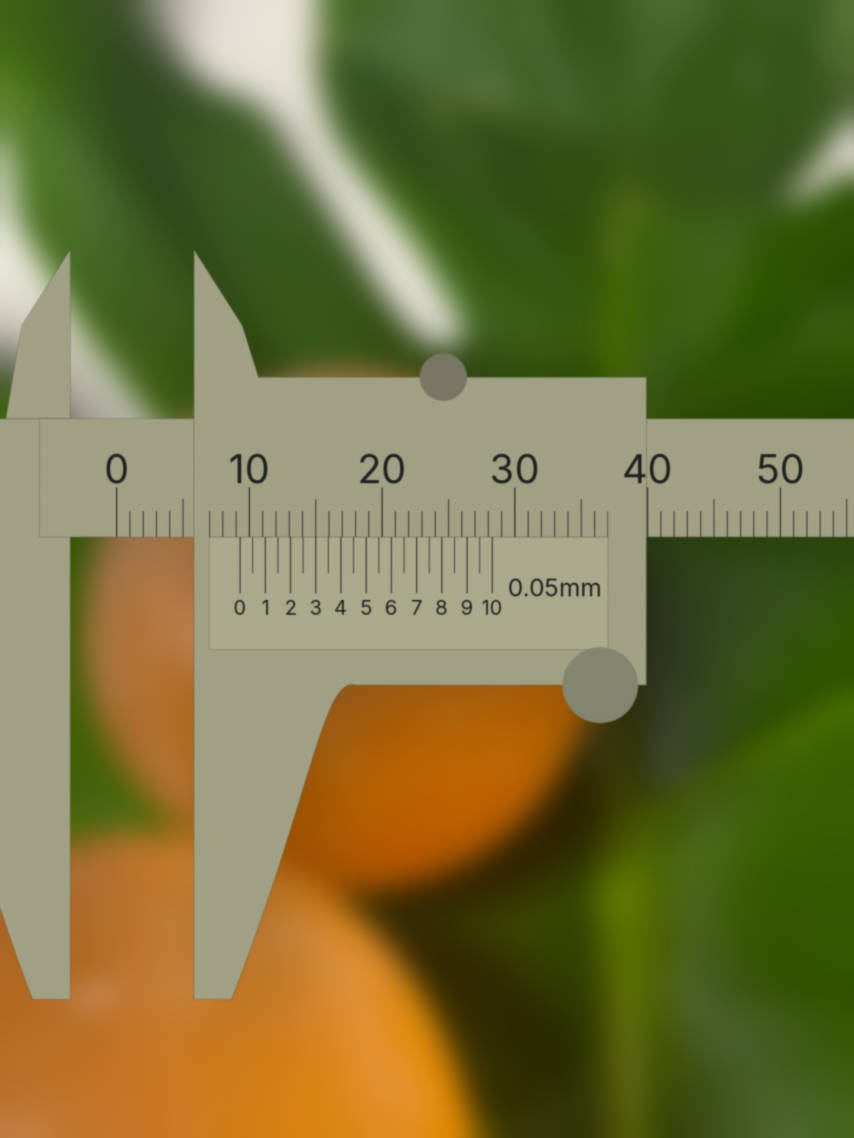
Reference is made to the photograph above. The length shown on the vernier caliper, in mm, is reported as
9.3 mm
